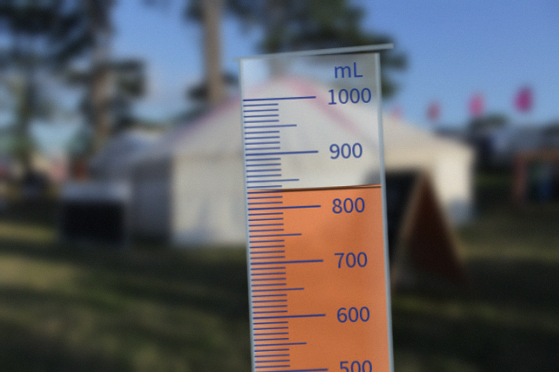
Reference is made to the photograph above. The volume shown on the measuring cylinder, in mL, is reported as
830 mL
